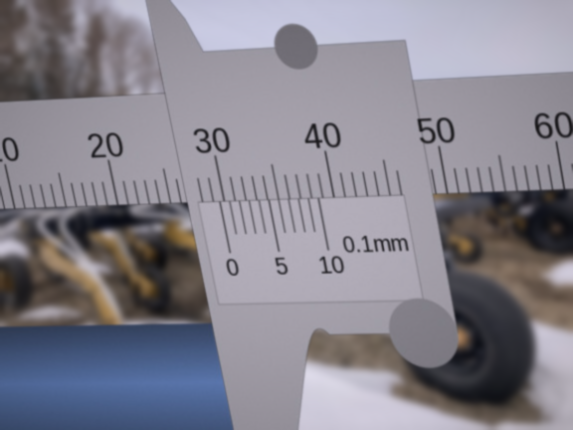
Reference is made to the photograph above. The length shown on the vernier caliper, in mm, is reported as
29.6 mm
